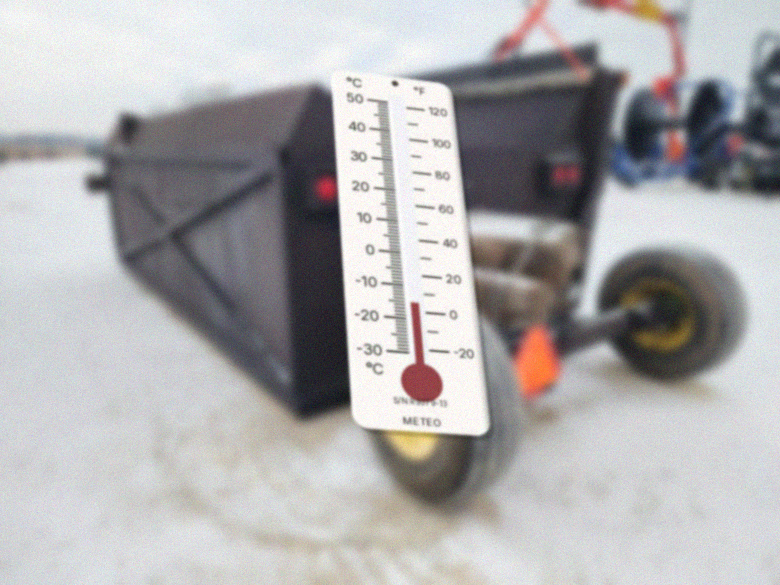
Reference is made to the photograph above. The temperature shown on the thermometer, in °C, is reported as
-15 °C
